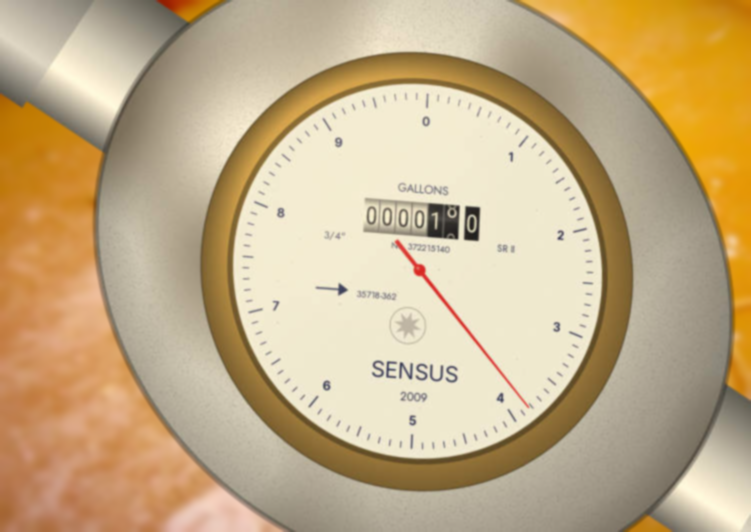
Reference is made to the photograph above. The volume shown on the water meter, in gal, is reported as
183.8 gal
